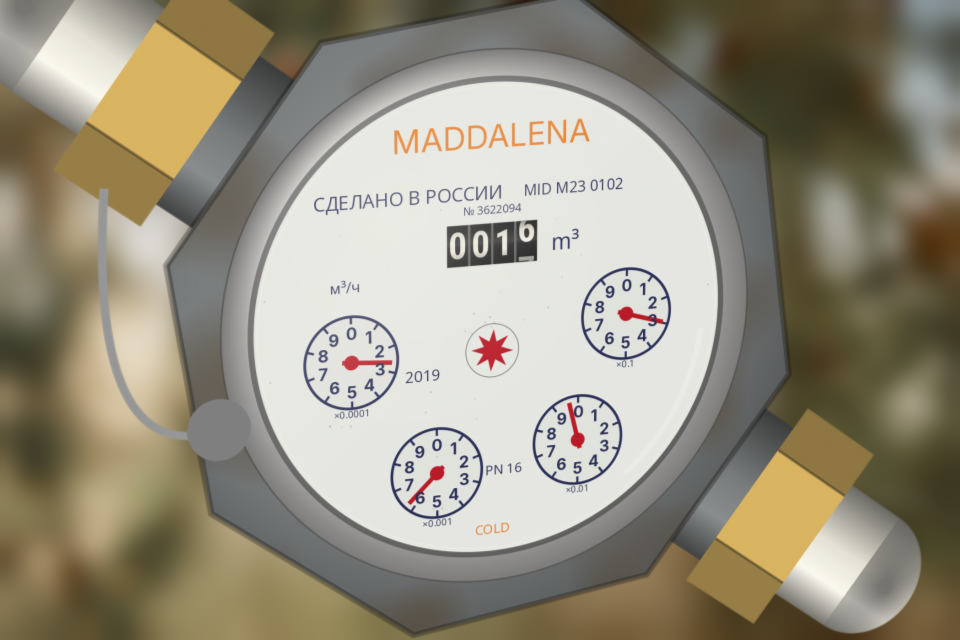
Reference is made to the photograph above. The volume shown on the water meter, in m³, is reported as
16.2962 m³
